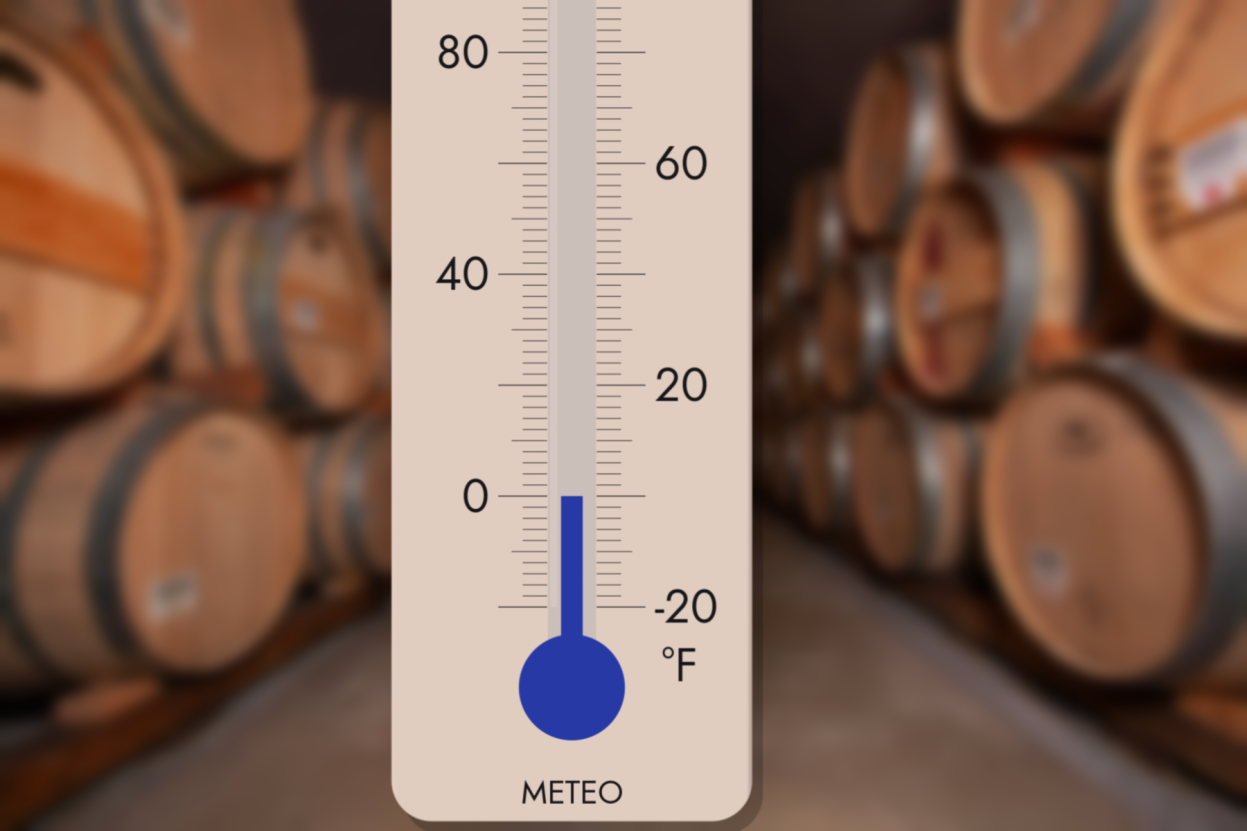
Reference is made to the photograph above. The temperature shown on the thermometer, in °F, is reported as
0 °F
